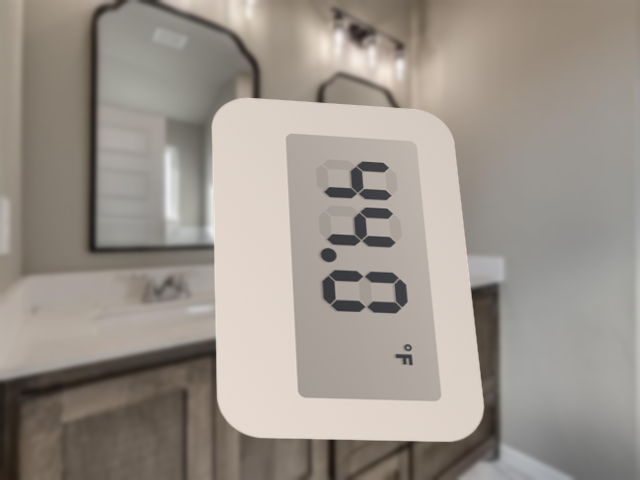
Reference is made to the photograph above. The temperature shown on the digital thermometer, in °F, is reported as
44.0 °F
